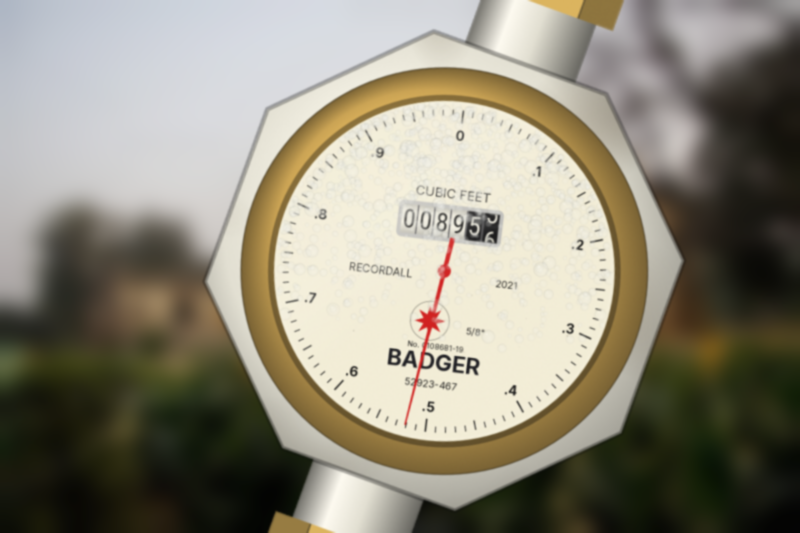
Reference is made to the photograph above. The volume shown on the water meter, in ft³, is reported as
8955.52 ft³
